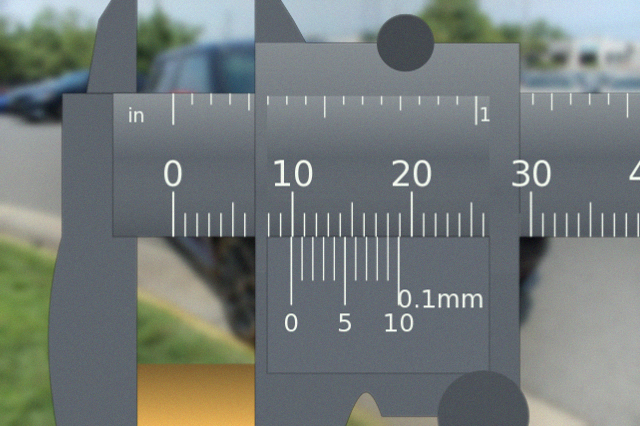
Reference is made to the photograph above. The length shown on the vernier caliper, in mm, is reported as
9.9 mm
